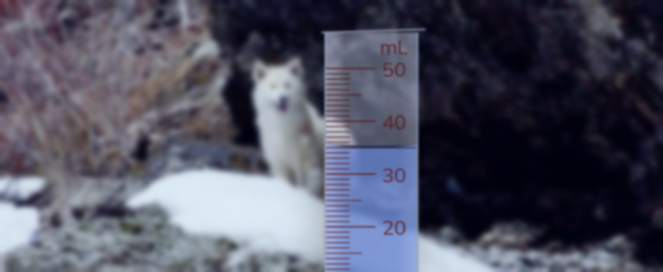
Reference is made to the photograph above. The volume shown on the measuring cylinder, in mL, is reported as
35 mL
